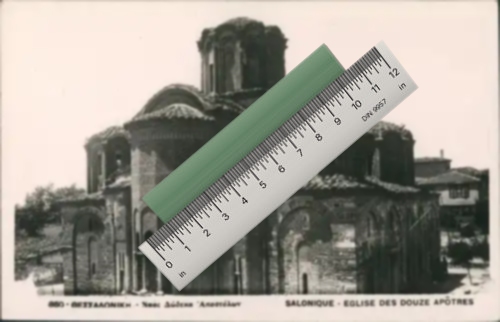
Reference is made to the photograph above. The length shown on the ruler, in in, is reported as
9.5 in
